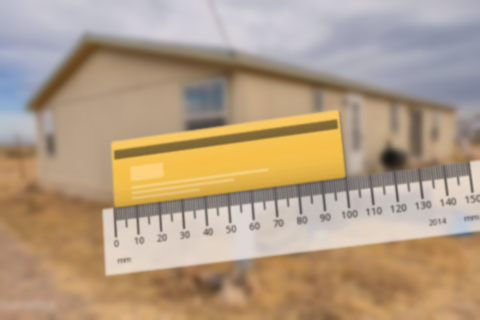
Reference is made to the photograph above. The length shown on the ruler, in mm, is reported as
100 mm
